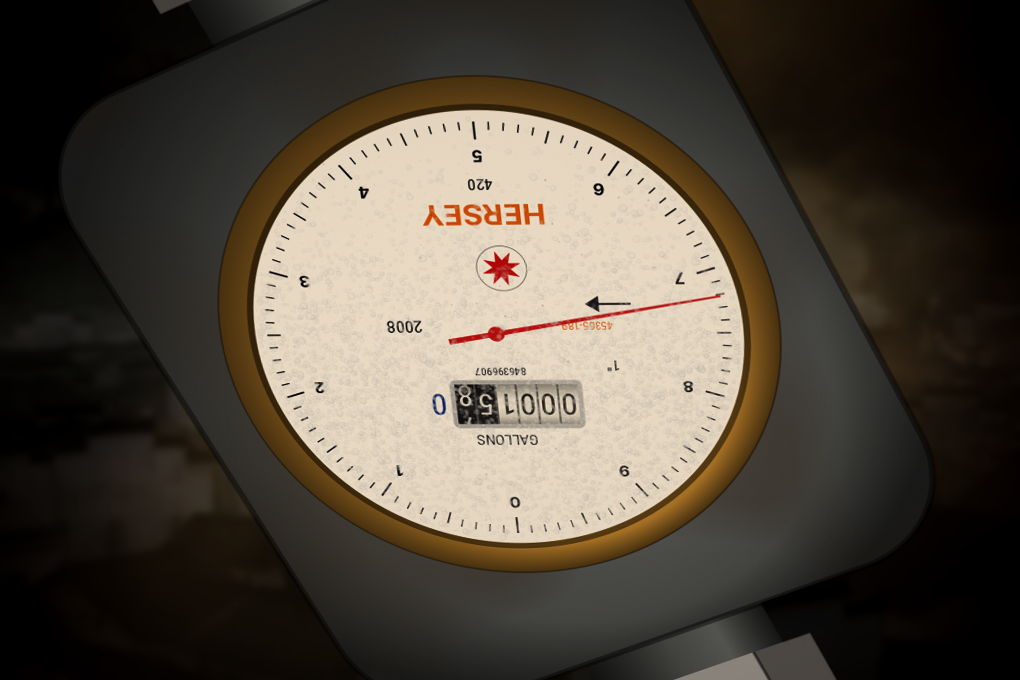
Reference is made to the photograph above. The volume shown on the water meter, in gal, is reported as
1577.2 gal
